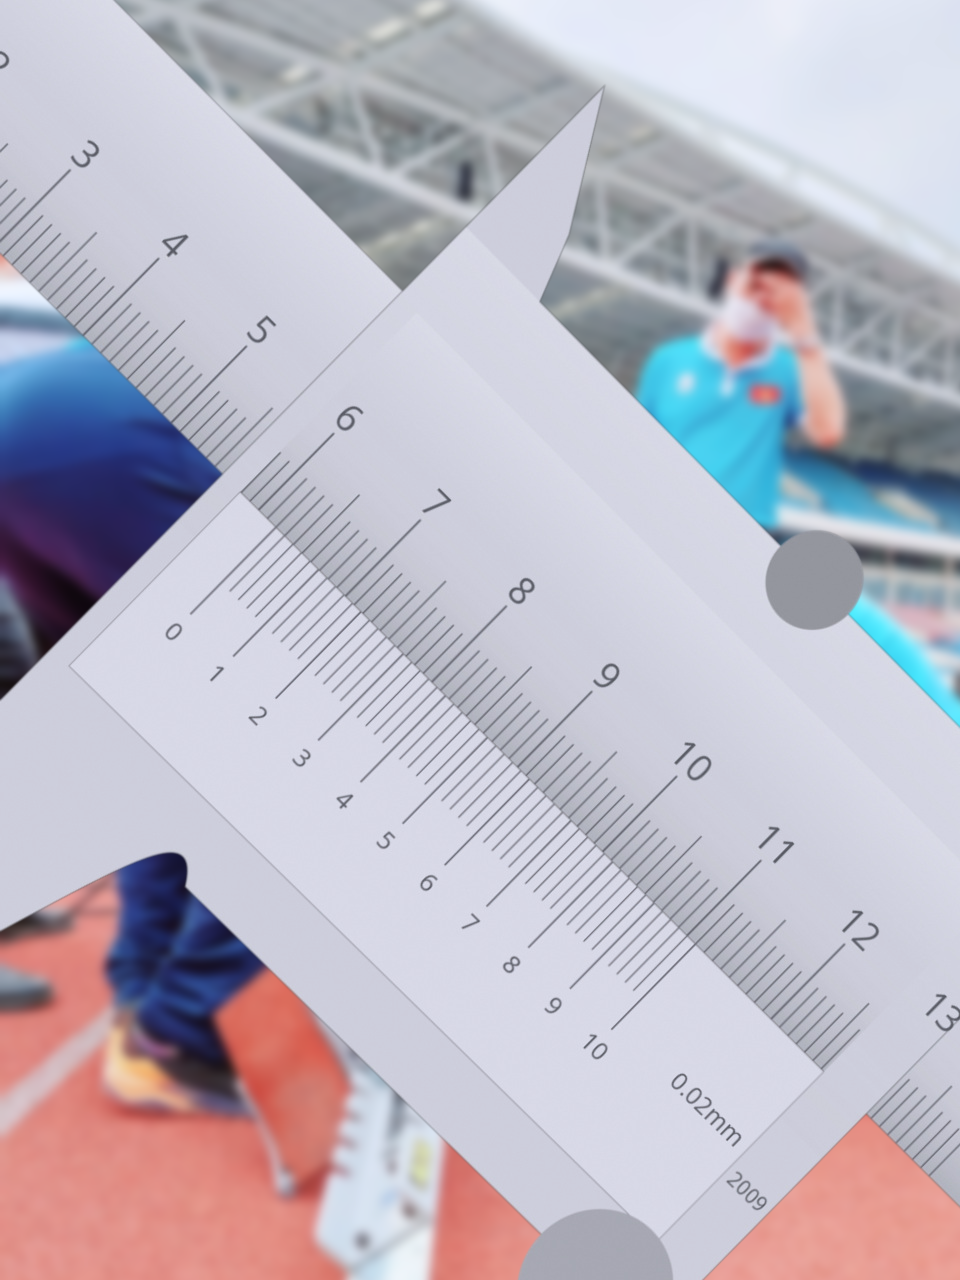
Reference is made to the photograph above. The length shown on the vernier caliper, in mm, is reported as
62.0 mm
